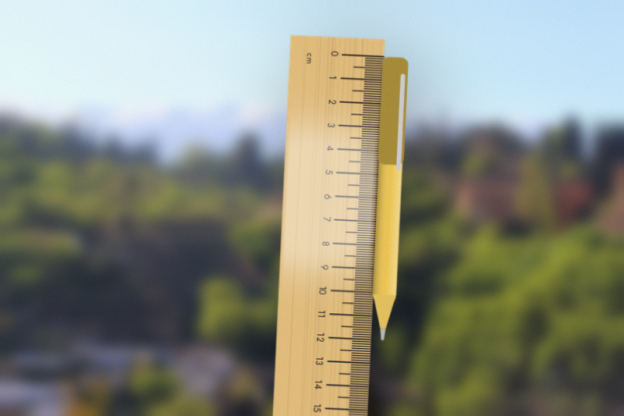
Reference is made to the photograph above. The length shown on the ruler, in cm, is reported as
12 cm
